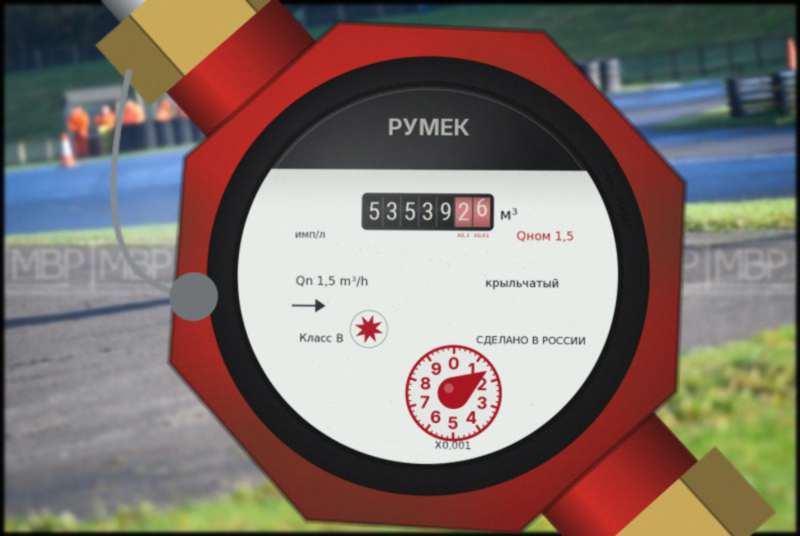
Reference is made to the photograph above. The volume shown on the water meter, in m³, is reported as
53539.261 m³
